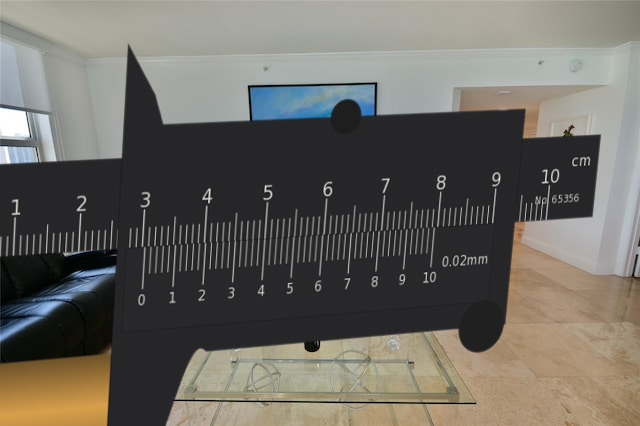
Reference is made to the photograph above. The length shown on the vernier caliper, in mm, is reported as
30.4 mm
